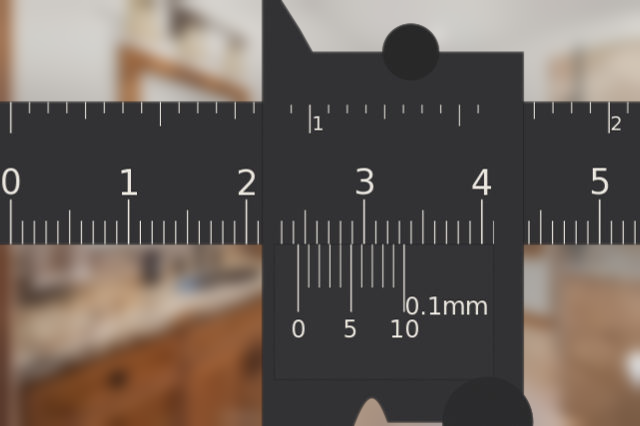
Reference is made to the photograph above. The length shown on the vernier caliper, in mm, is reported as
24.4 mm
